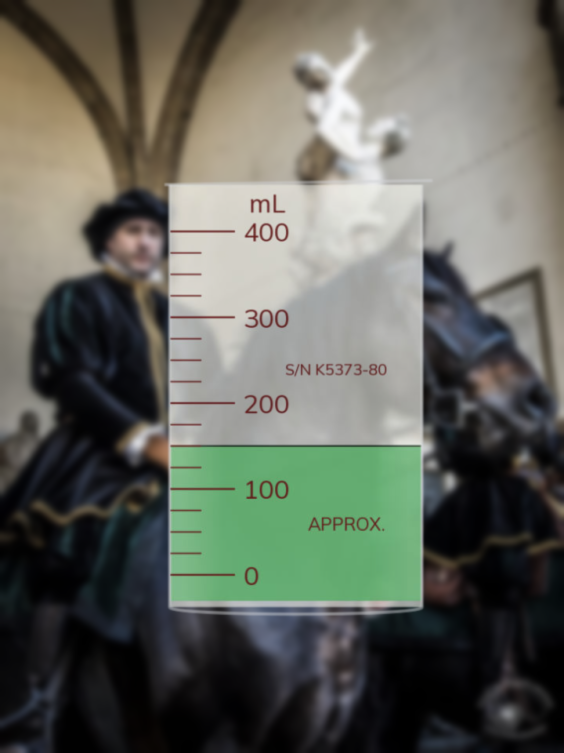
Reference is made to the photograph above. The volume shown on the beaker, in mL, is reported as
150 mL
